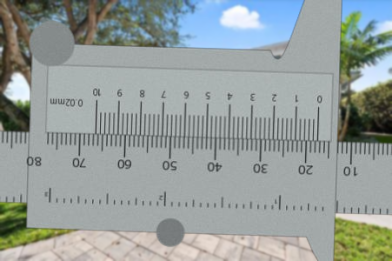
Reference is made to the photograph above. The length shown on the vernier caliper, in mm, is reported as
17.5 mm
